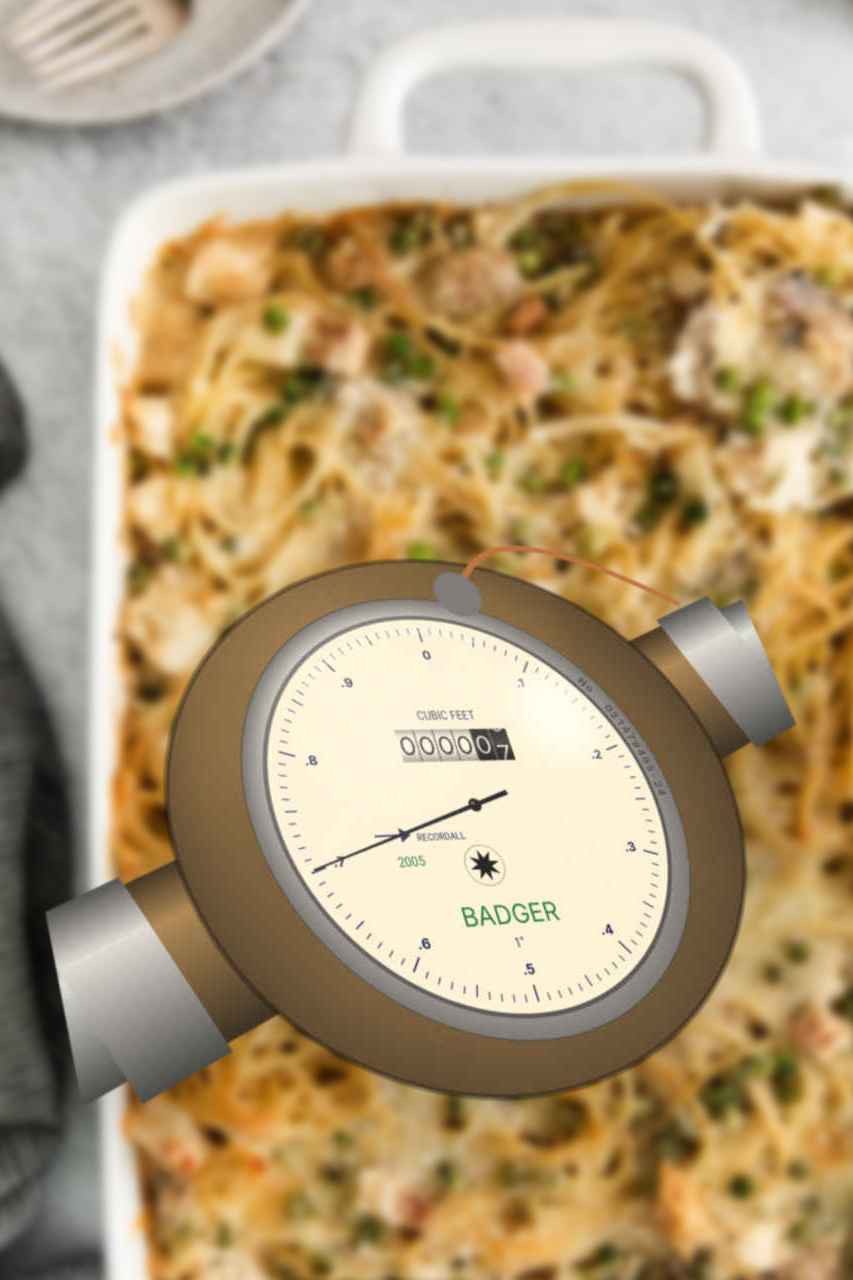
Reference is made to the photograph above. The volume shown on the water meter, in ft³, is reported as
6.70 ft³
